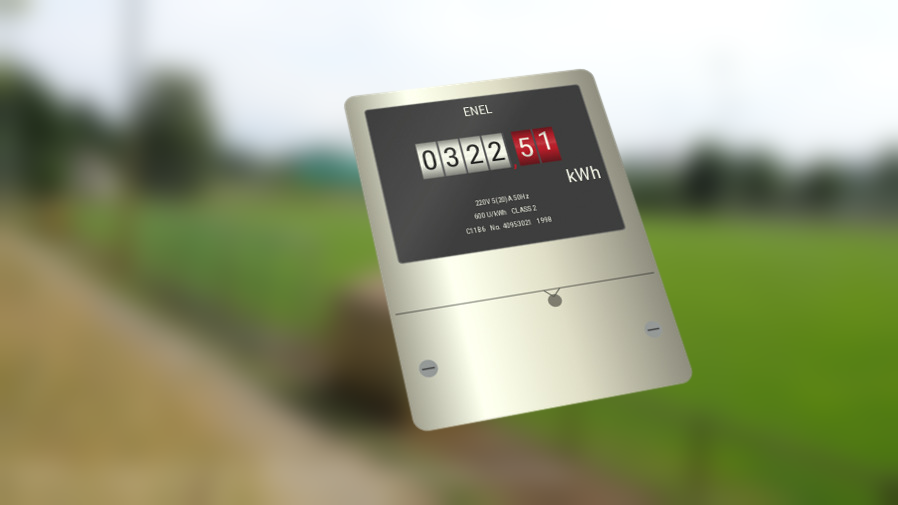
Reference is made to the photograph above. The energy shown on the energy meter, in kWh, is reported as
322.51 kWh
